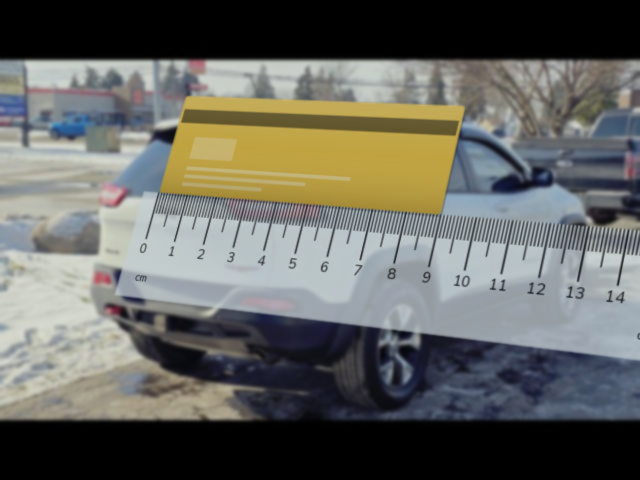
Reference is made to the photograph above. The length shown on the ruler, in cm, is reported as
9 cm
